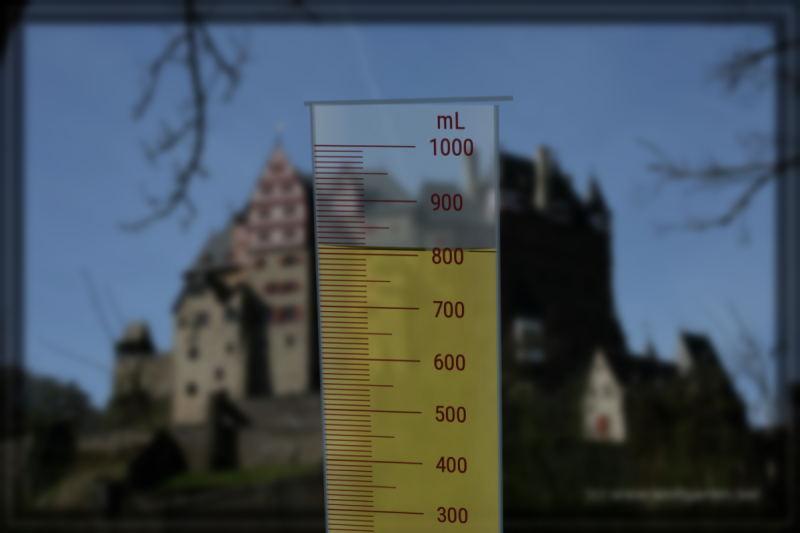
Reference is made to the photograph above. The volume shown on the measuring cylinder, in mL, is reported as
810 mL
